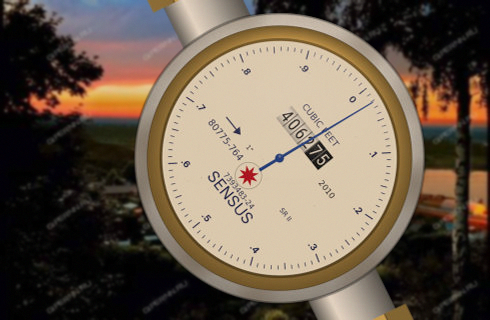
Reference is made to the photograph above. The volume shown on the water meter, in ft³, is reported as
406275.02 ft³
